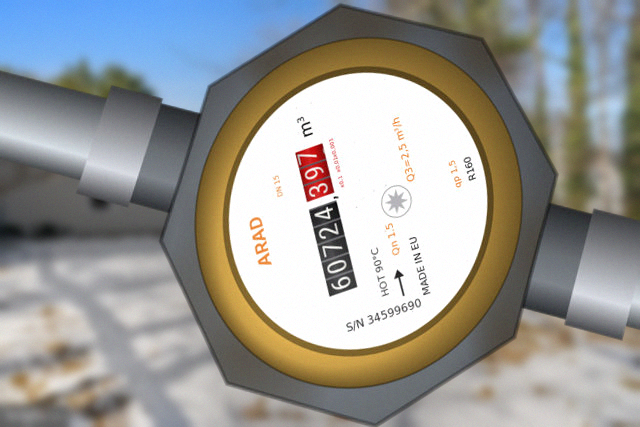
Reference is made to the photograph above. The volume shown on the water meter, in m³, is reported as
60724.397 m³
